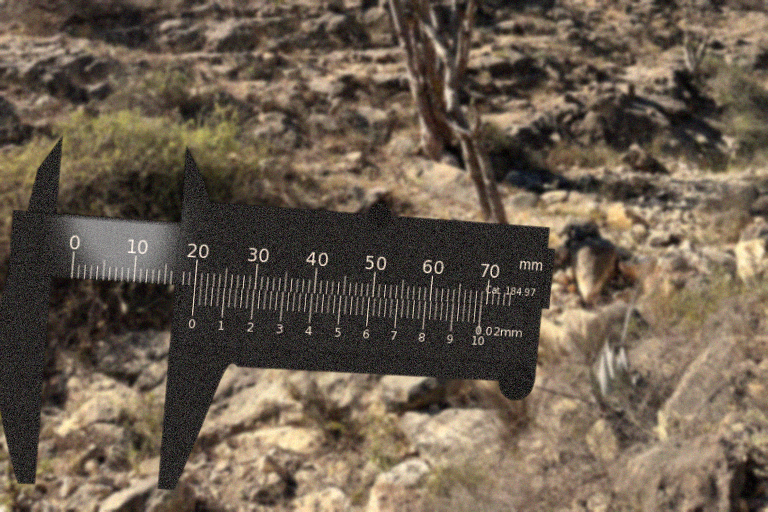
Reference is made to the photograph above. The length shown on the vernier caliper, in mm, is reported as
20.0 mm
